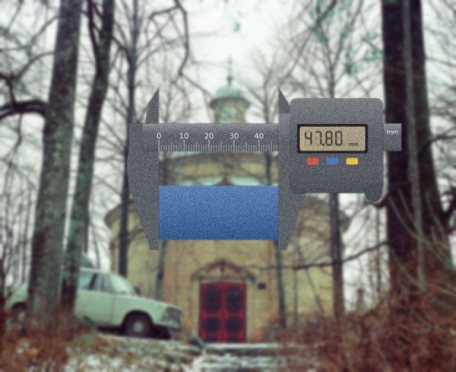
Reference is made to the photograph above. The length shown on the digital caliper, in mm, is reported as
47.80 mm
